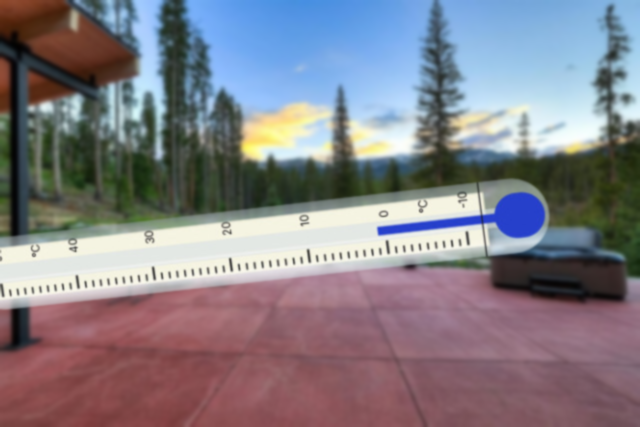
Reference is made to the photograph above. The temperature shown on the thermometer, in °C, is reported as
1 °C
